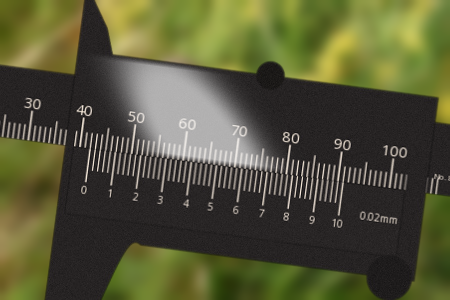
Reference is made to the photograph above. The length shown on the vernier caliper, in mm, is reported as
42.0 mm
